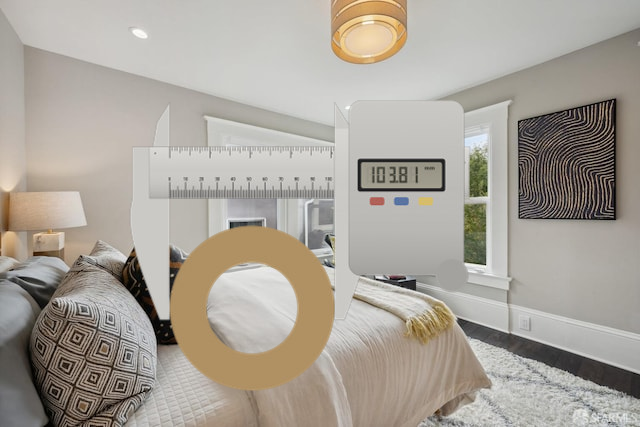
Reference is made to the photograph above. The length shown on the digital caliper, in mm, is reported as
103.81 mm
